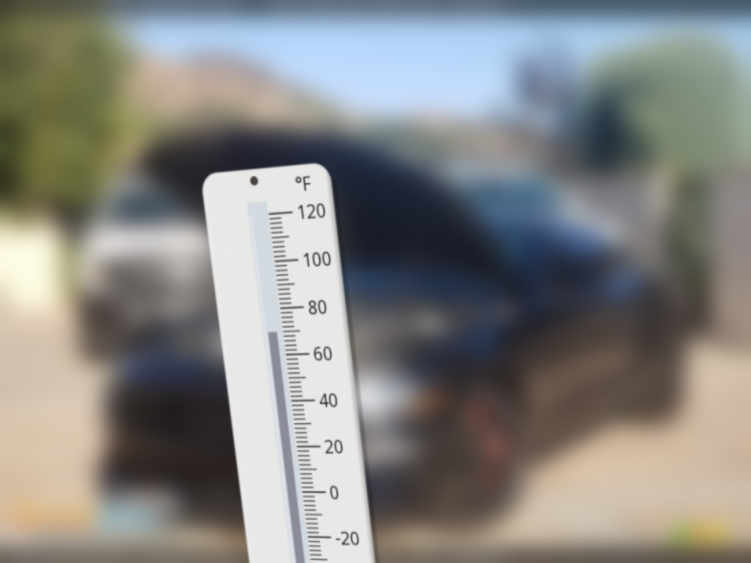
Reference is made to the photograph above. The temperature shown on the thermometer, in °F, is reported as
70 °F
